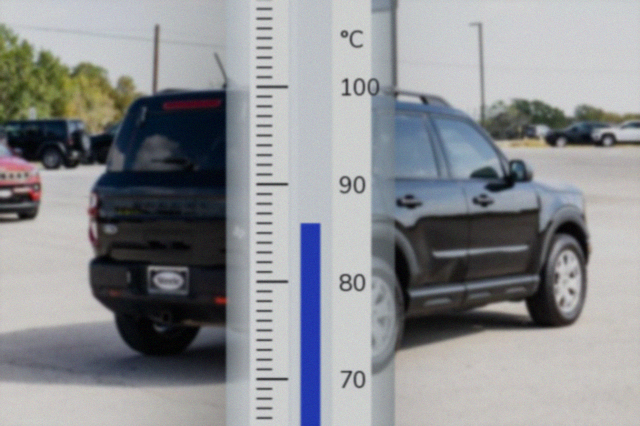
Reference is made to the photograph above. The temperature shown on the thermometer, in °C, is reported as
86 °C
